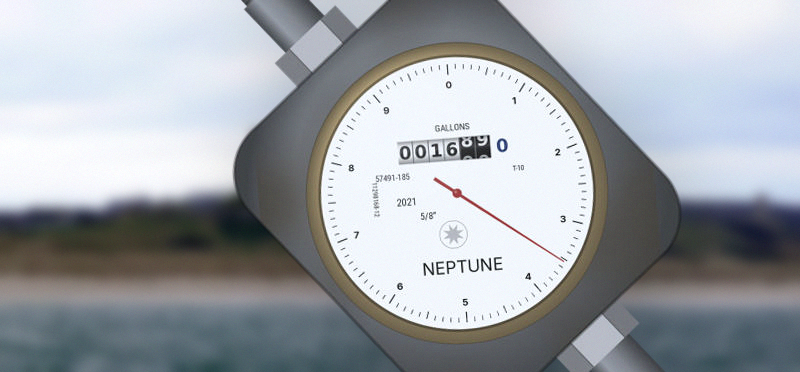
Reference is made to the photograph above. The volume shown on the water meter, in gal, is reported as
16893.5 gal
